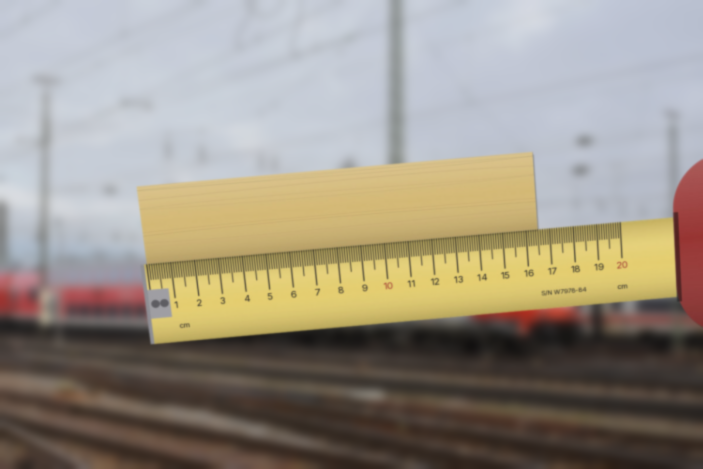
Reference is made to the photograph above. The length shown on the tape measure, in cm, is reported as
16.5 cm
